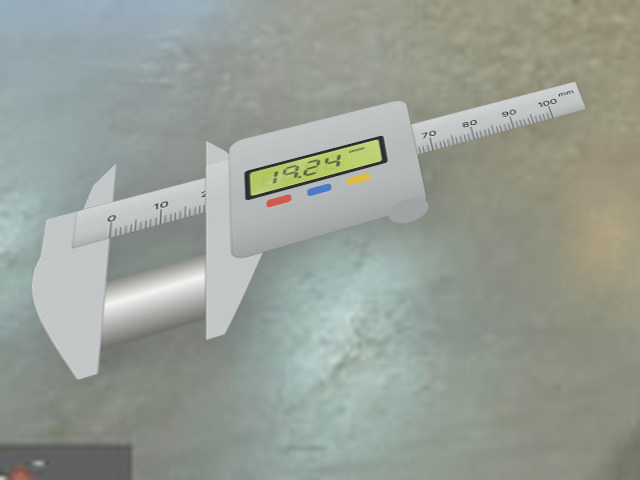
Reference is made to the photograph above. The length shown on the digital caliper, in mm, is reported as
19.24 mm
